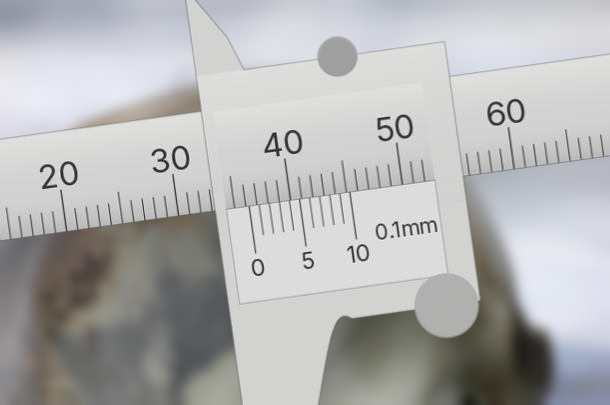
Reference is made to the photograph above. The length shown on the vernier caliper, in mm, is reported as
36.3 mm
